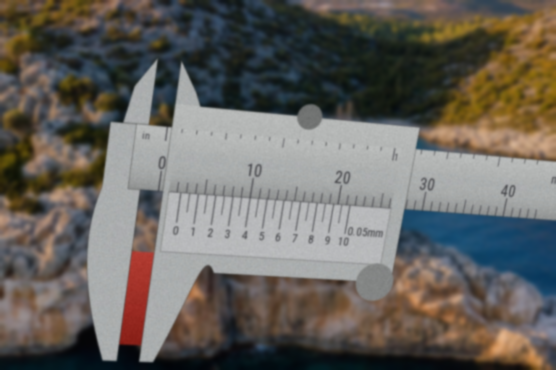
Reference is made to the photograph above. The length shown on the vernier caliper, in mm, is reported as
2.4 mm
